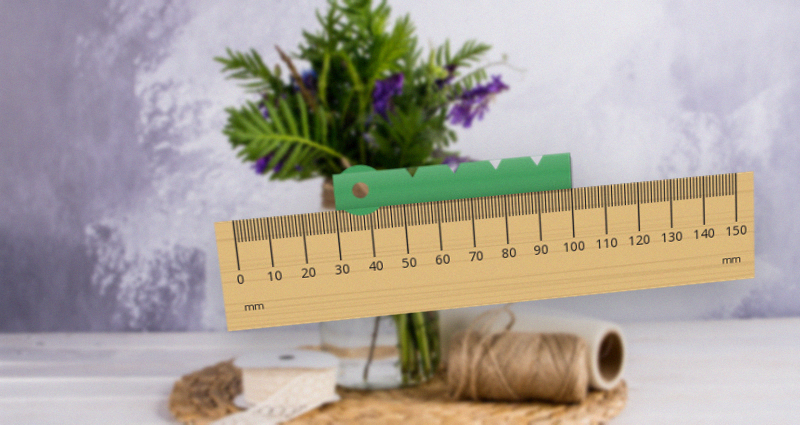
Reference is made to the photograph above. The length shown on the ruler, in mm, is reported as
70 mm
